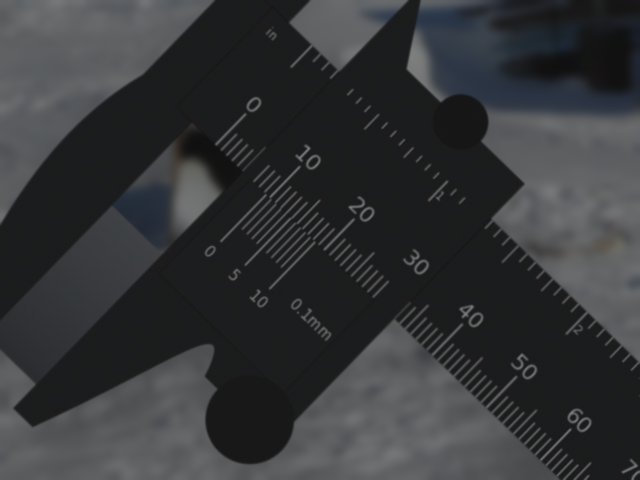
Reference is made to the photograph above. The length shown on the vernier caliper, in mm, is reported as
9.4 mm
